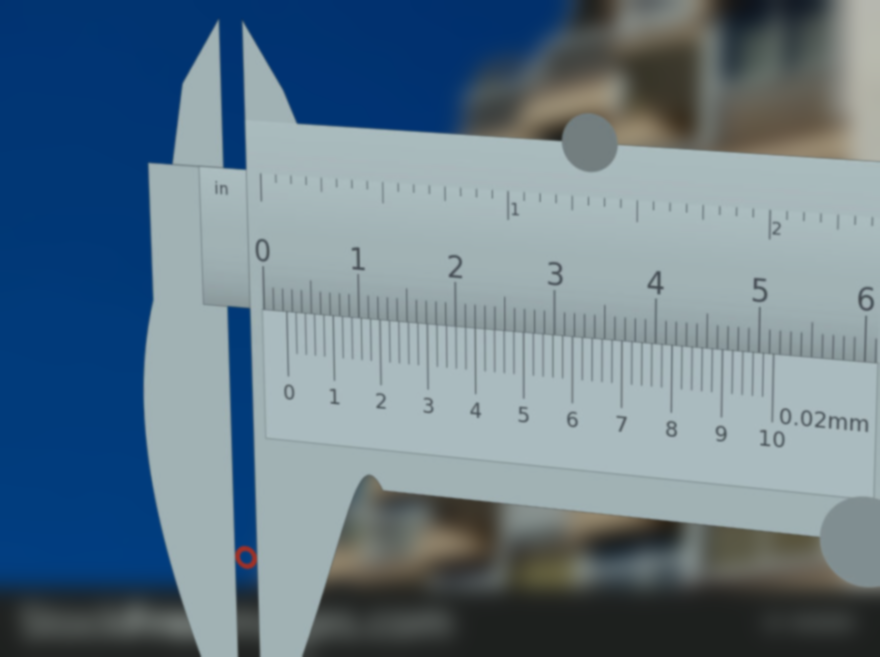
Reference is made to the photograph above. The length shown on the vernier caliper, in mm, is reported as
2.4 mm
